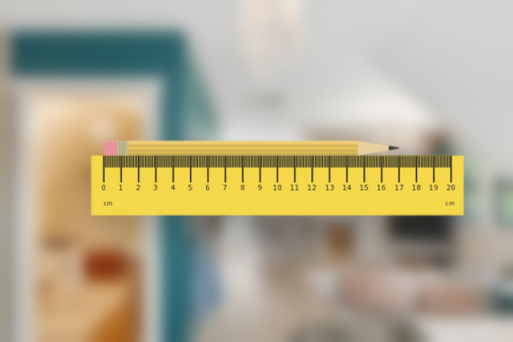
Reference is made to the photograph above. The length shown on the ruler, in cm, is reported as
17 cm
